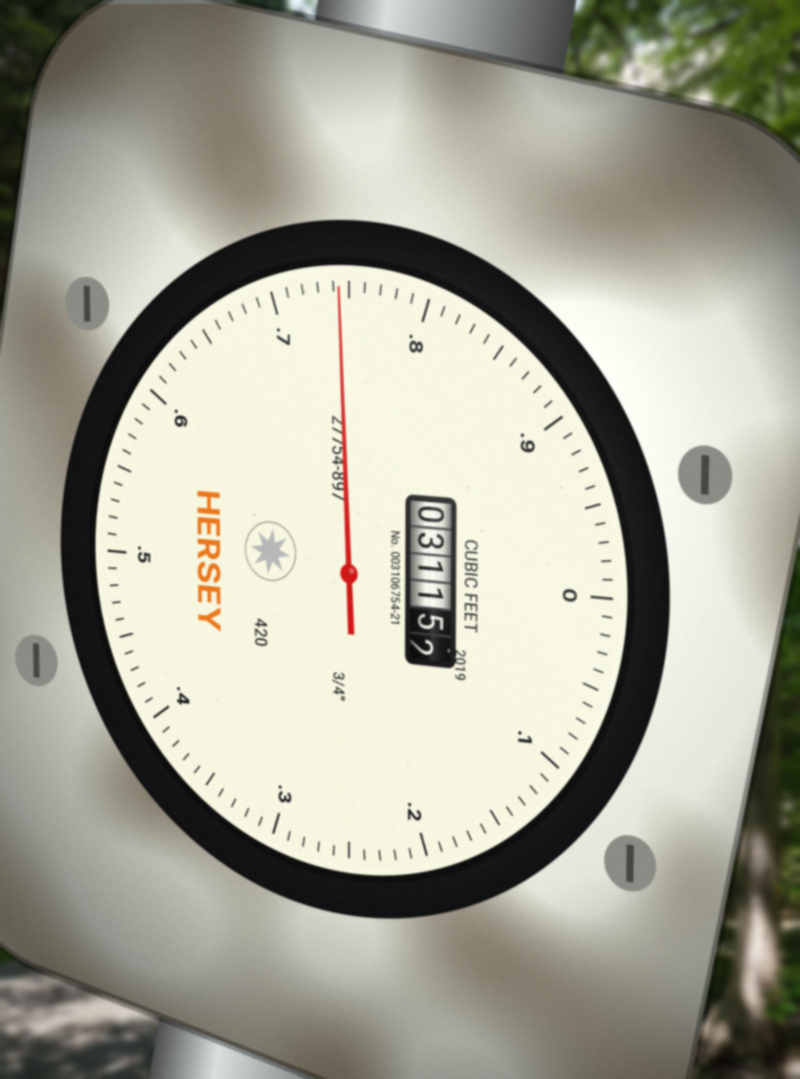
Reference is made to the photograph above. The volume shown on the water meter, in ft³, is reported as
31151.74 ft³
